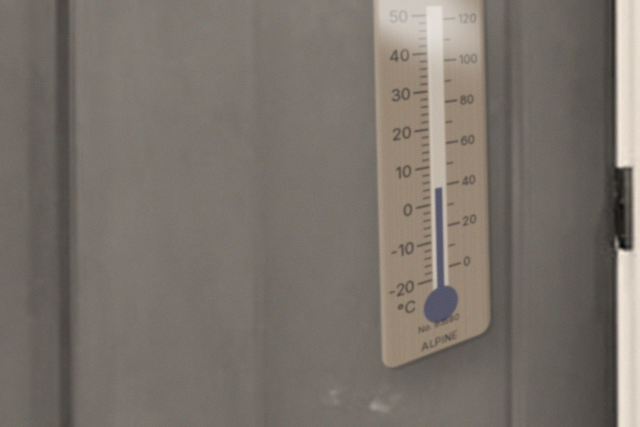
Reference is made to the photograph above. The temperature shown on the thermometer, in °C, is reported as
4 °C
